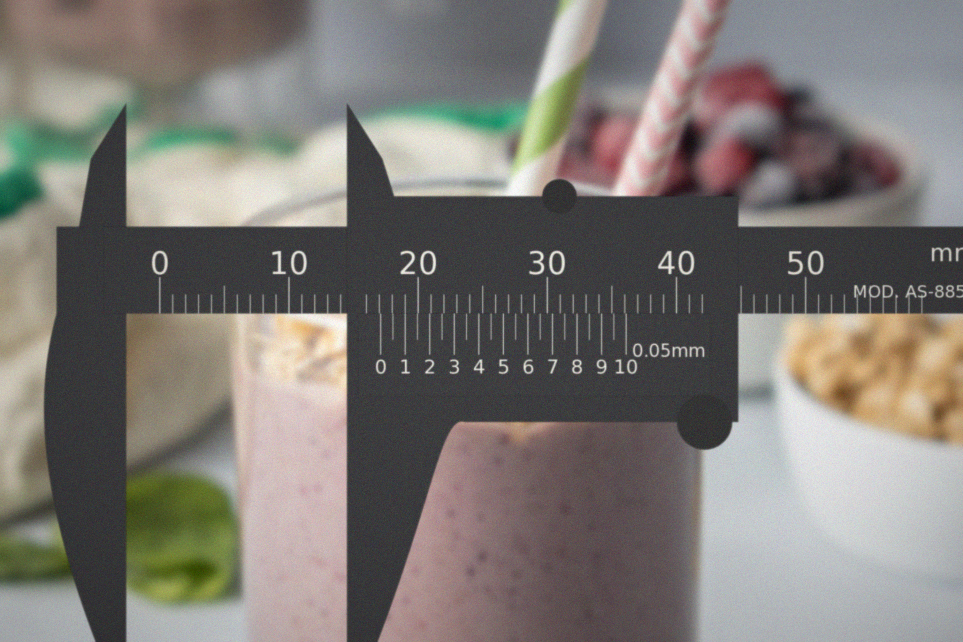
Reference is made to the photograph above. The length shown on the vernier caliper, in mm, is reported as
17.1 mm
